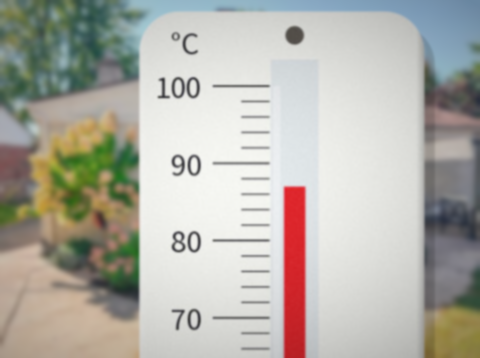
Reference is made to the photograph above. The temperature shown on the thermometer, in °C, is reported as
87 °C
